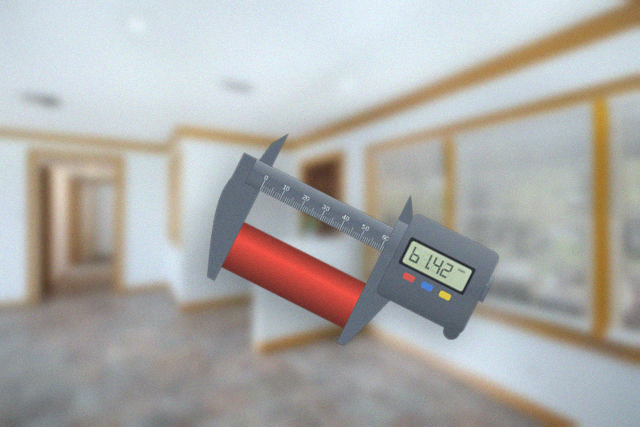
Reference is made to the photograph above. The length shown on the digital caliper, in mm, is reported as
61.42 mm
